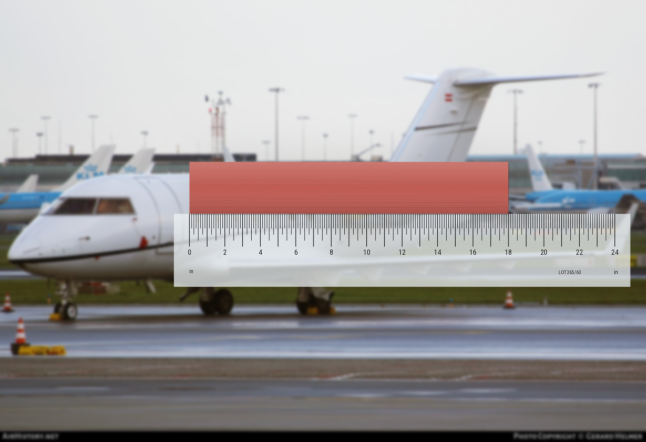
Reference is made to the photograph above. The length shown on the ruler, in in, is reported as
18 in
